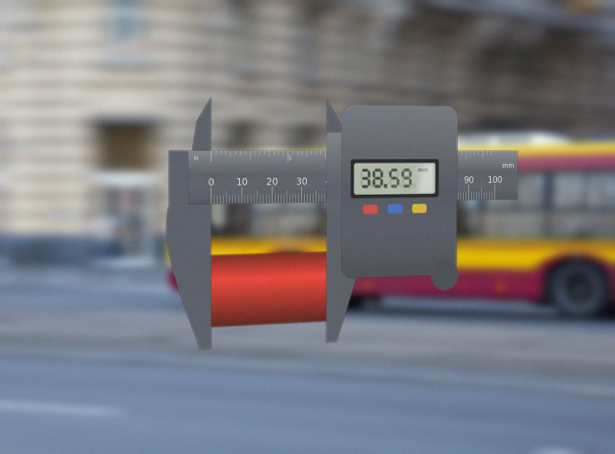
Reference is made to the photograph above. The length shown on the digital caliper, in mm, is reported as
38.59 mm
